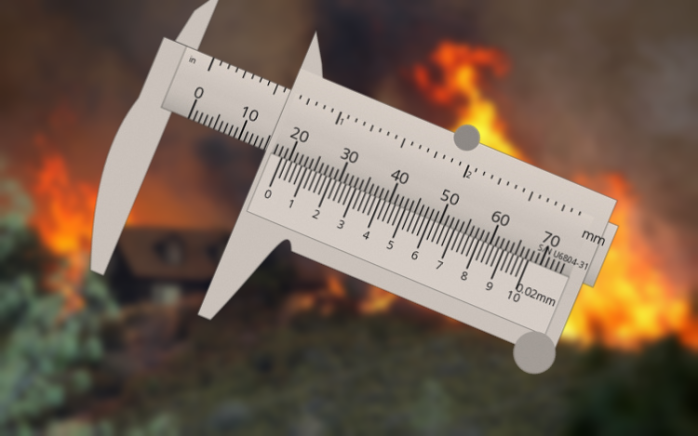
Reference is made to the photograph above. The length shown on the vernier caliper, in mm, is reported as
18.6 mm
